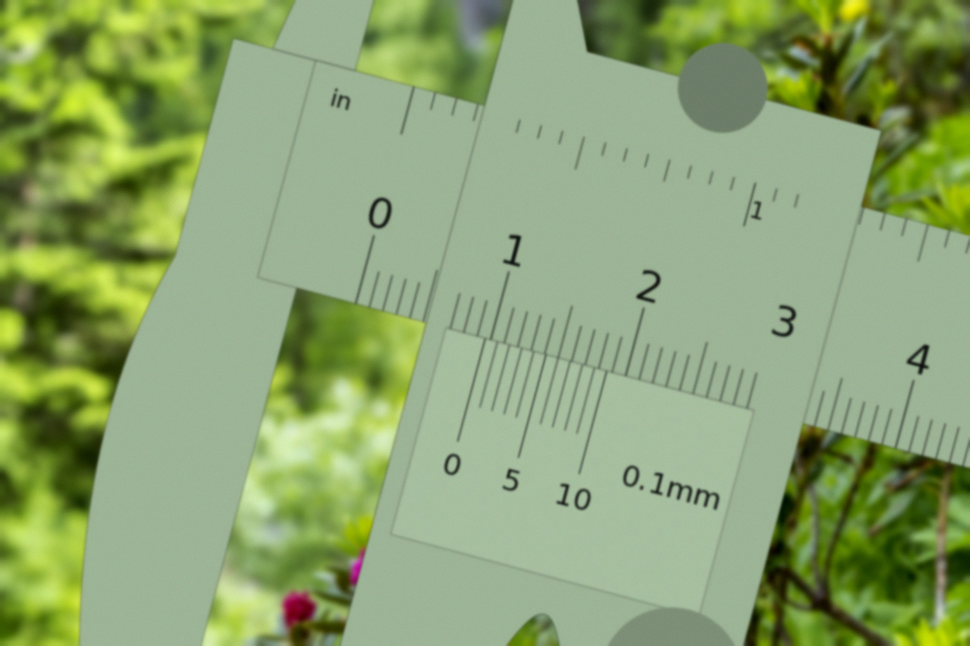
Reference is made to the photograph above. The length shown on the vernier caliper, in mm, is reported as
9.6 mm
